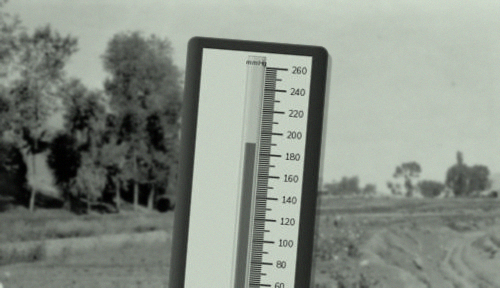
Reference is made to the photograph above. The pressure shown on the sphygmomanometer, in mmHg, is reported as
190 mmHg
